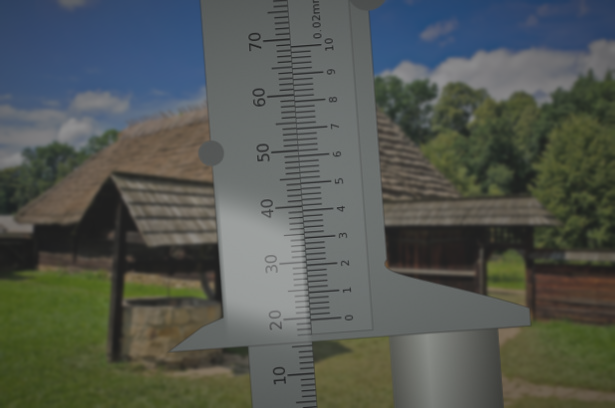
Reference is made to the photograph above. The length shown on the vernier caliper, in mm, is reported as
19.6 mm
